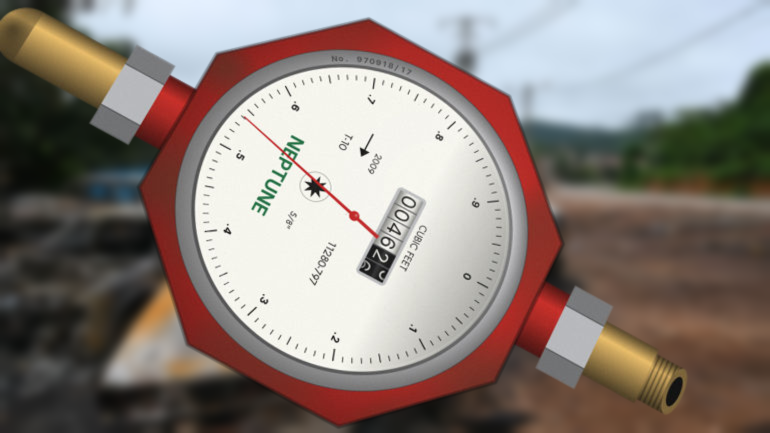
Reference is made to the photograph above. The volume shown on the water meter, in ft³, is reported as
4625.54 ft³
